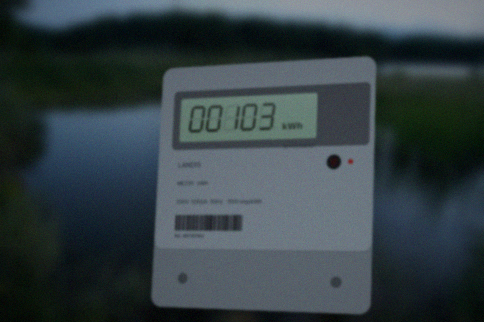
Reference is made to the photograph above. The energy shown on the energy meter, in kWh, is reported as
103 kWh
